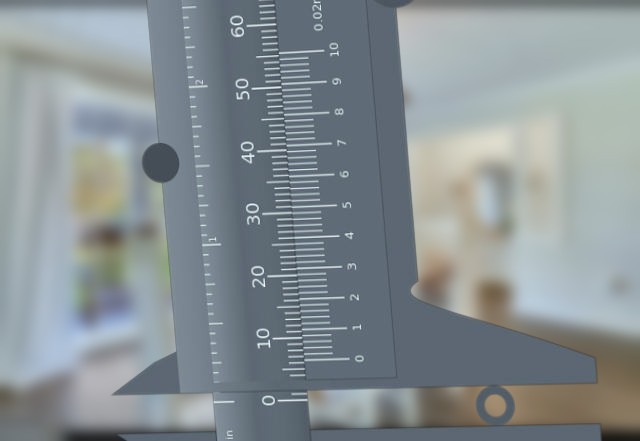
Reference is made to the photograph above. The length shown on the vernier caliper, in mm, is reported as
6.4 mm
